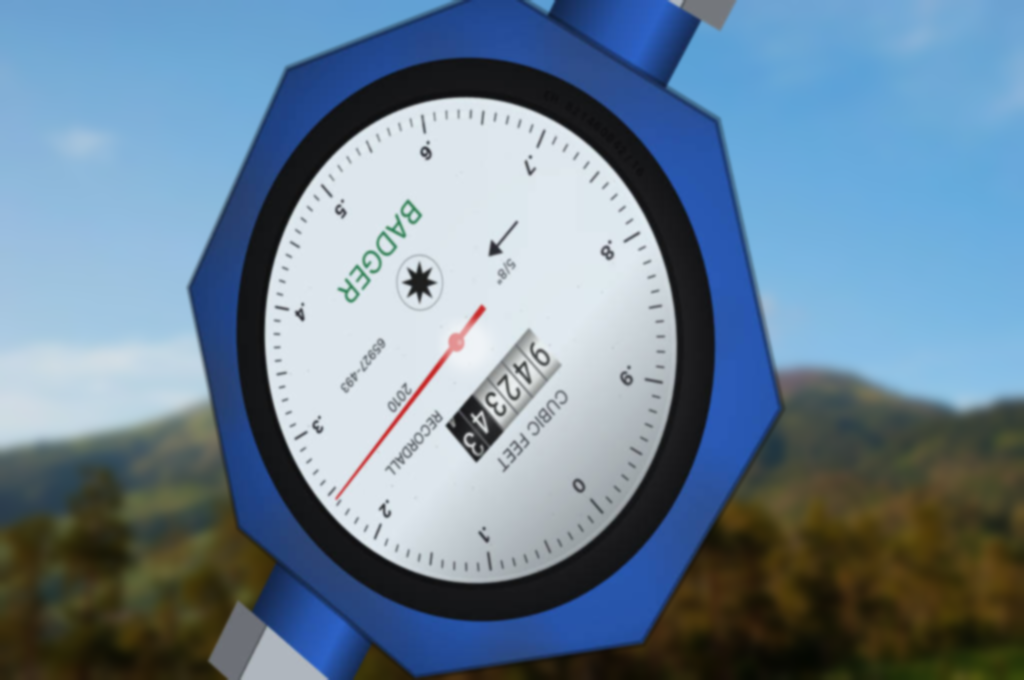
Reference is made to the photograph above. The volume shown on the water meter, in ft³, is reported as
942343.24 ft³
